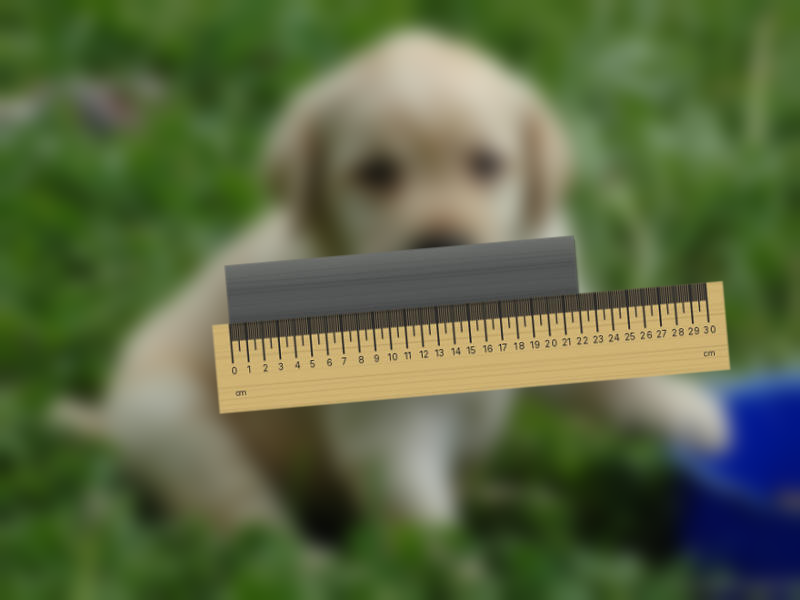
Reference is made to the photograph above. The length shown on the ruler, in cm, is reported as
22 cm
